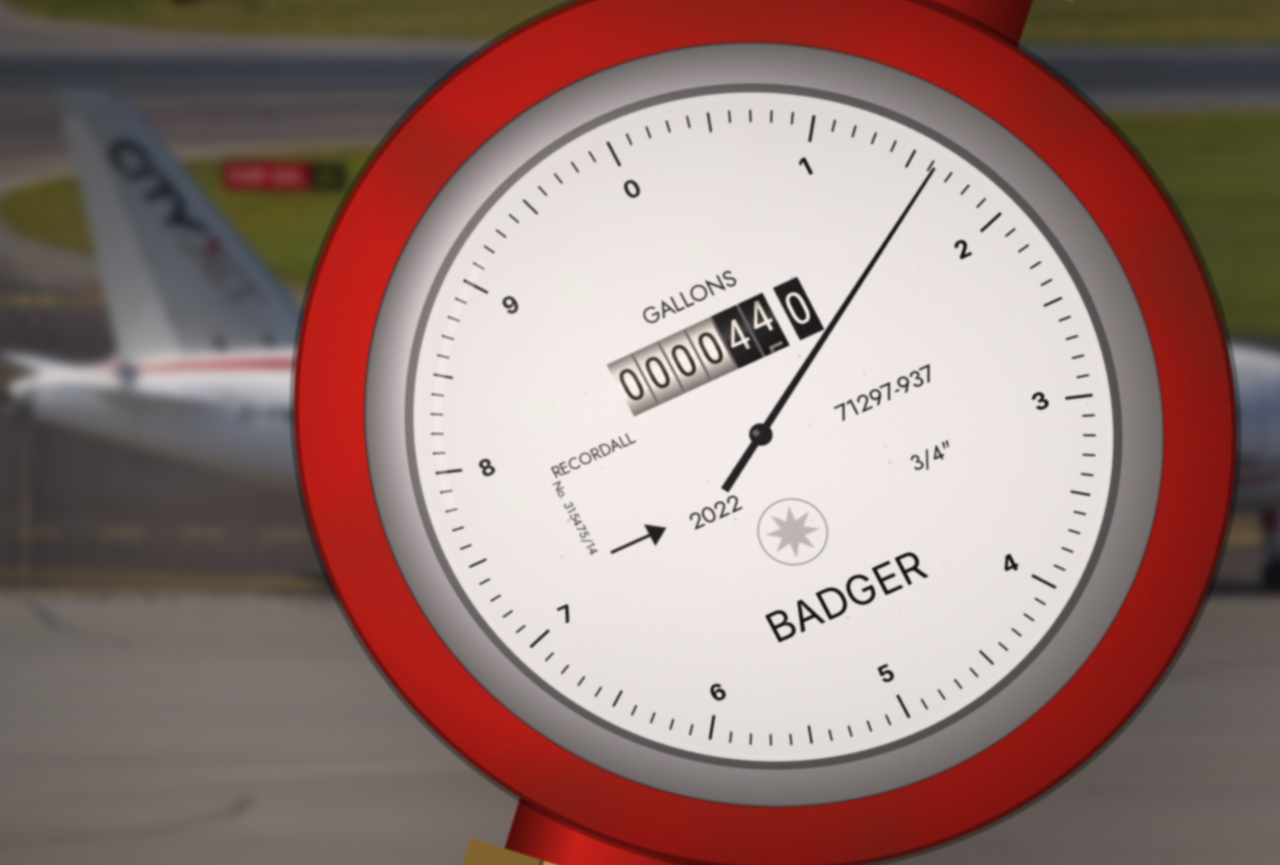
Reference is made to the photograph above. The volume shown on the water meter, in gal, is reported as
441.6 gal
